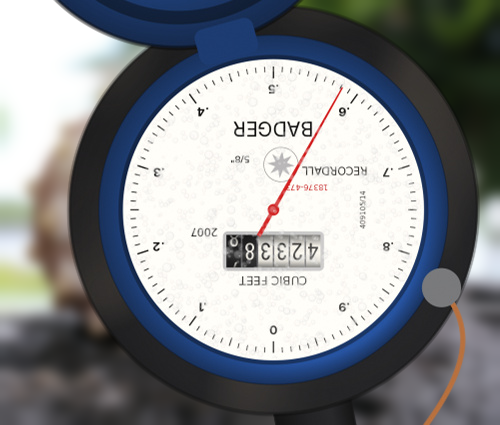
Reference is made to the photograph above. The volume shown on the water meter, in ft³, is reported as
423387.58 ft³
